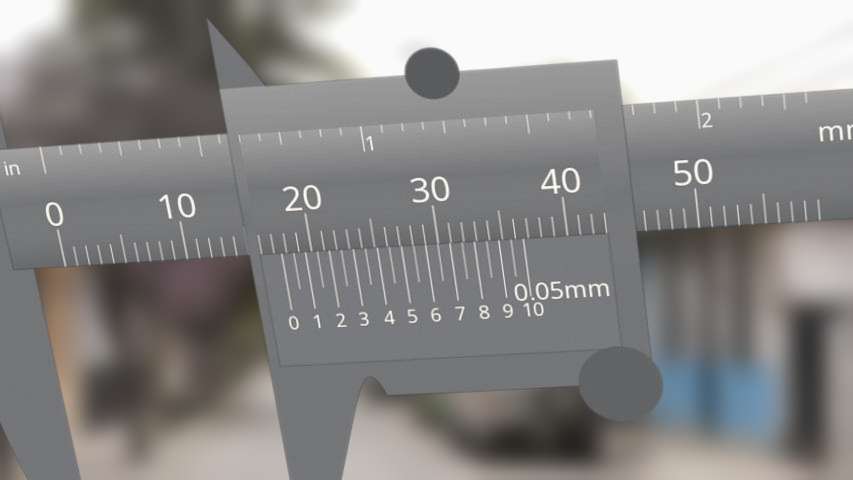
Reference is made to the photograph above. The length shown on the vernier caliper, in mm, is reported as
17.6 mm
